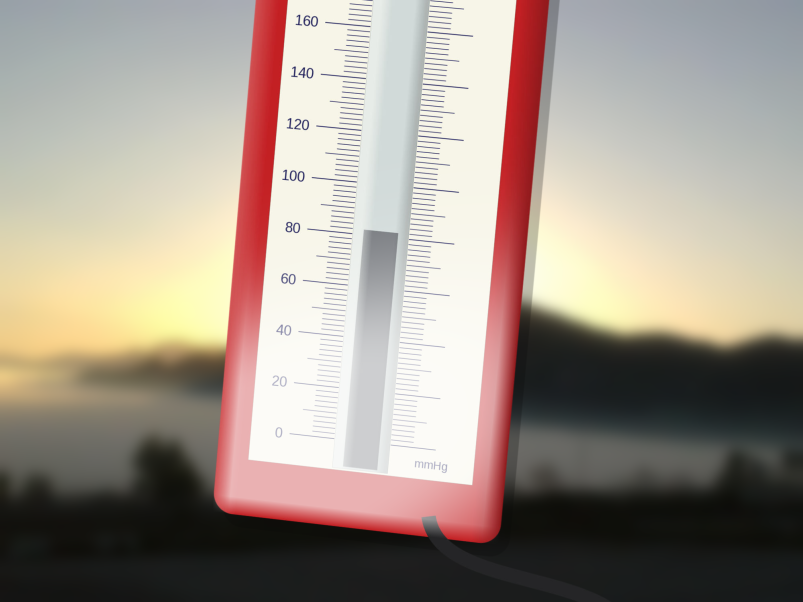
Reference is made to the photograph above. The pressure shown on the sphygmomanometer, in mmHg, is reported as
82 mmHg
